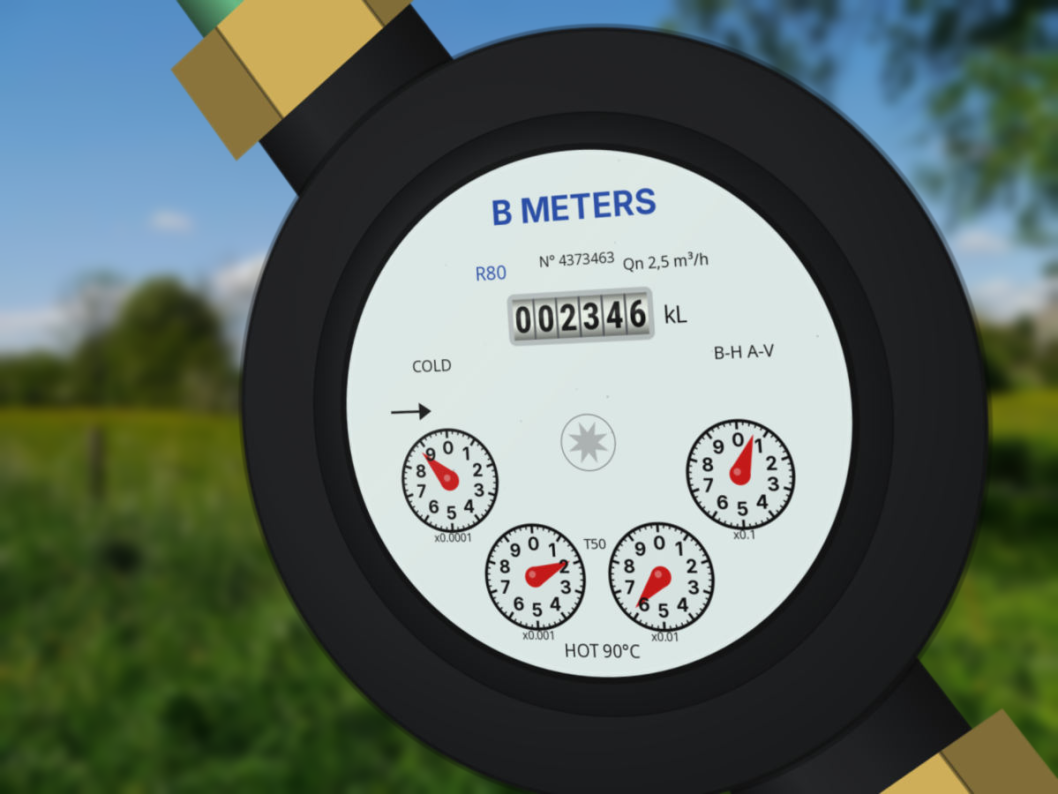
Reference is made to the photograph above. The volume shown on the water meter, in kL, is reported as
2346.0618 kL
